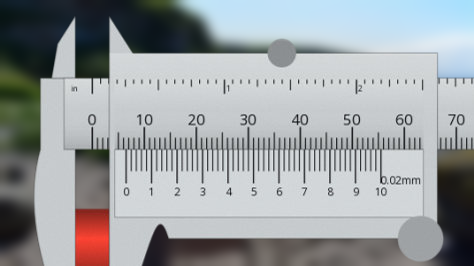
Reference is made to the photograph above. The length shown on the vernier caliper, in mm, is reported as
6.5 mm
